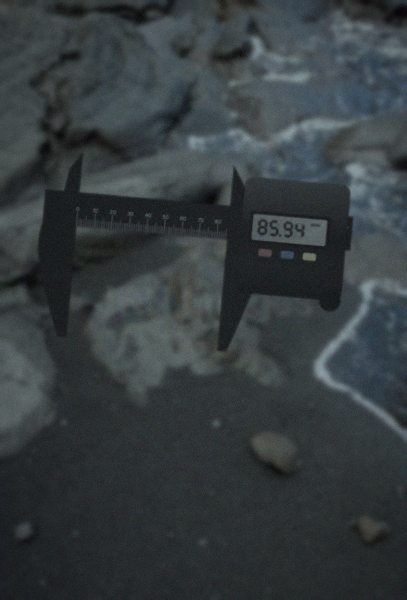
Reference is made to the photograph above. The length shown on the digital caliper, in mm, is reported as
85.94 mm
